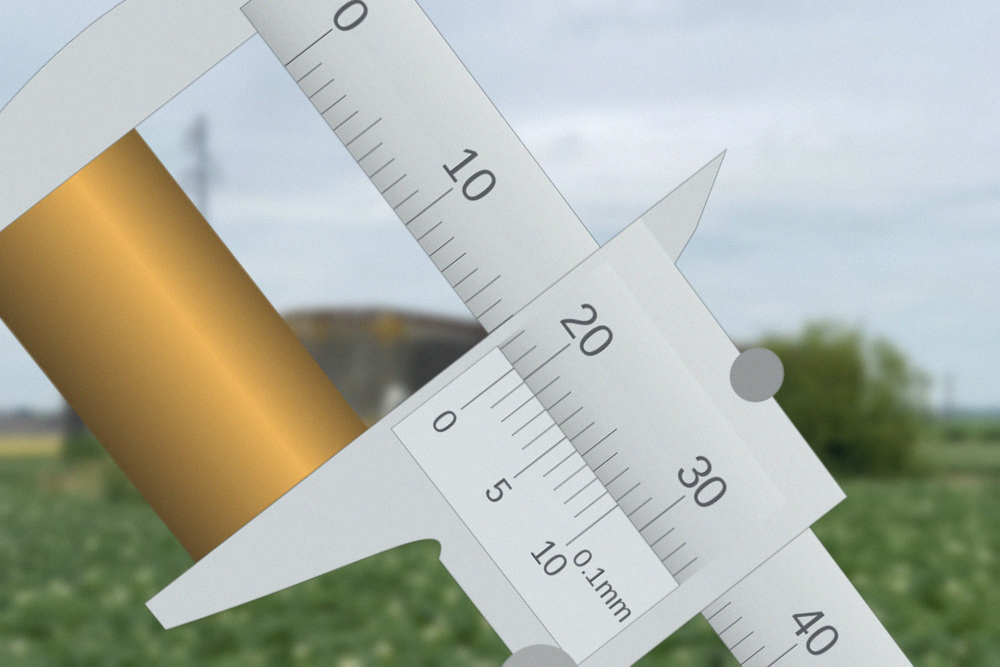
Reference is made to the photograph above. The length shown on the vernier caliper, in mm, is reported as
19.2 mm
